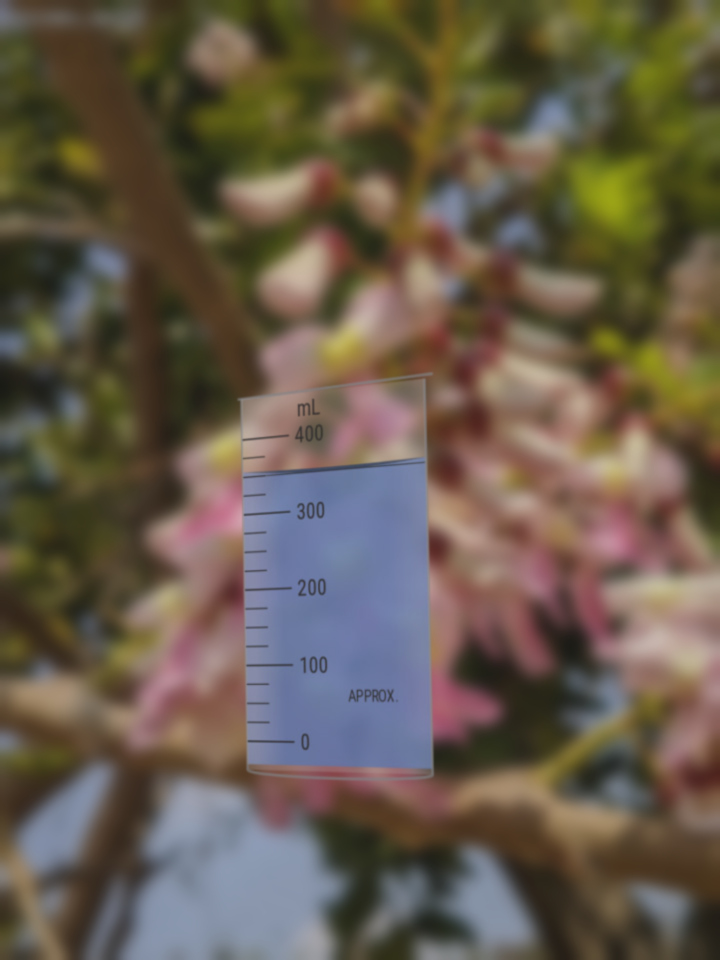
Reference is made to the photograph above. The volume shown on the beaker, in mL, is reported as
350 mL
